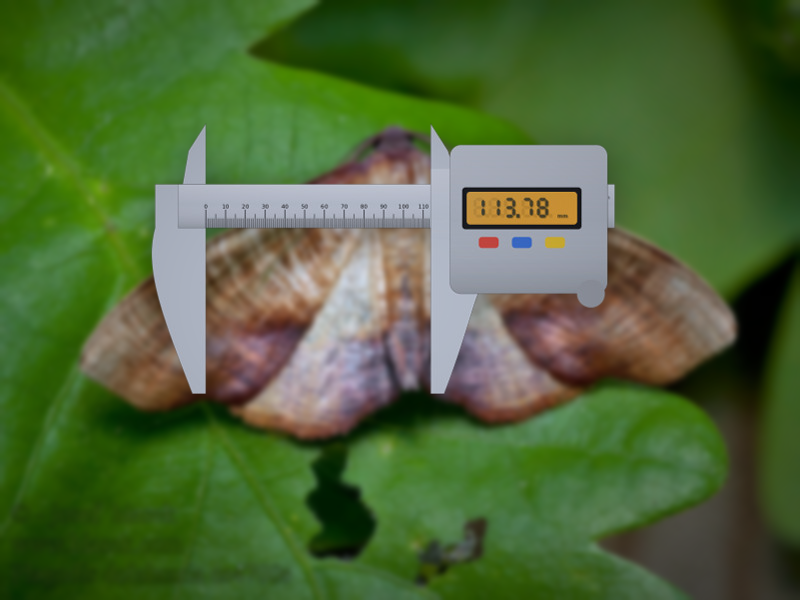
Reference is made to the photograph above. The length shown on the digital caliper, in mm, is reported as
113.78 mm
